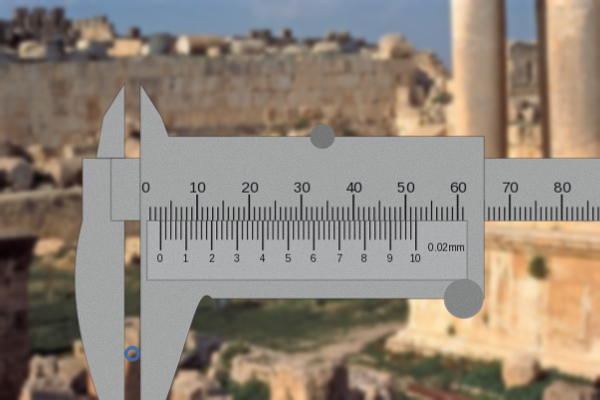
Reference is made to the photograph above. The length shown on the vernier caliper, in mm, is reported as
3.0 mm
